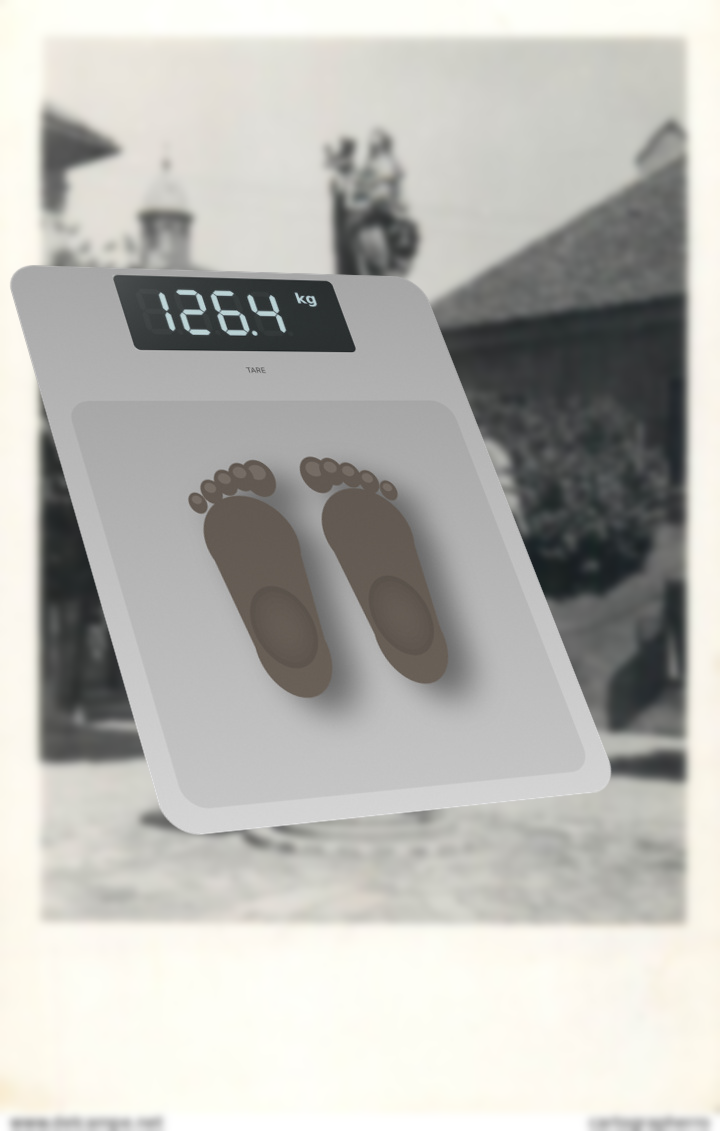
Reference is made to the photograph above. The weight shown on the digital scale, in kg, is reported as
126.4 kg
